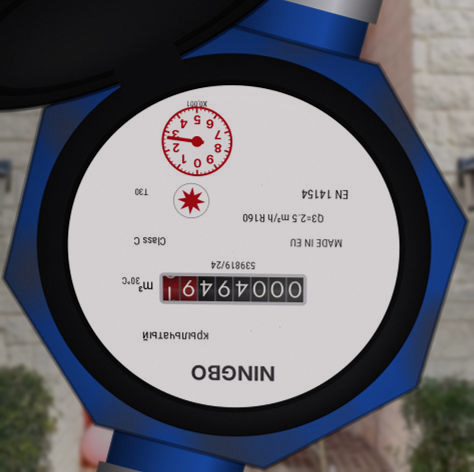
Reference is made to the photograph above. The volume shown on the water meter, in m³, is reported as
494.912 m³
